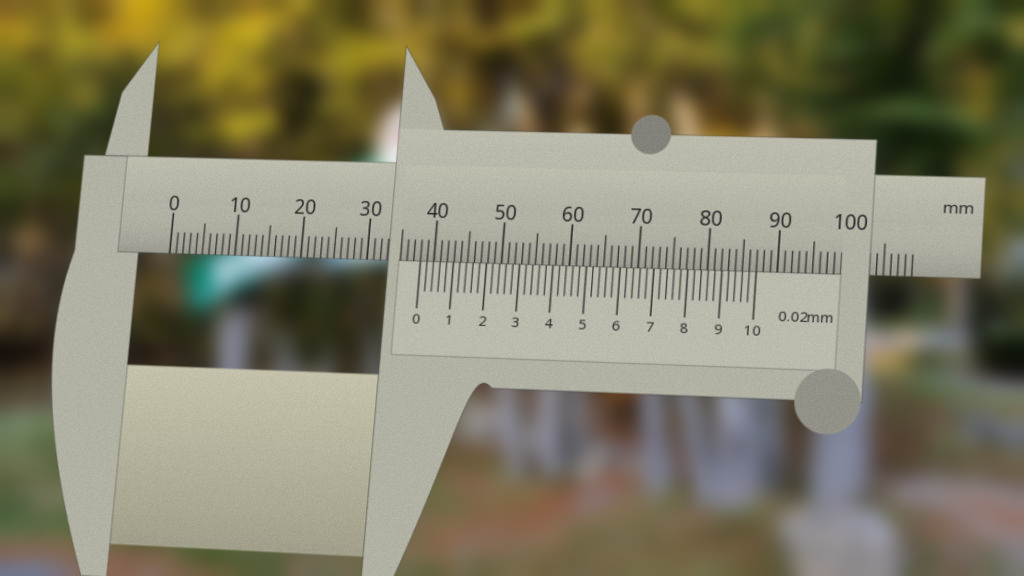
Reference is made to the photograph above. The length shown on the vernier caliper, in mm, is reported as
38.0 mm
